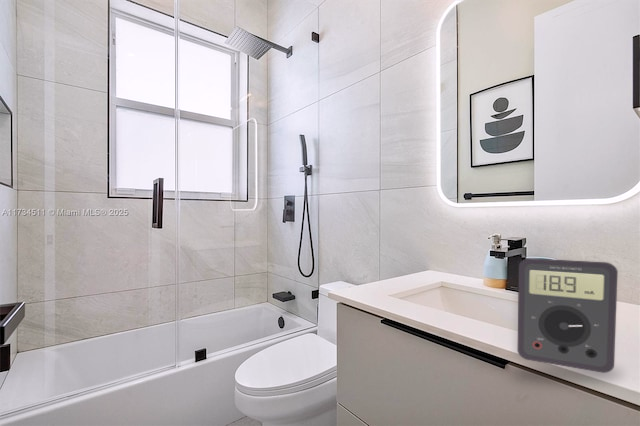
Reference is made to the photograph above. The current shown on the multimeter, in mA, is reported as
18.9 mA
